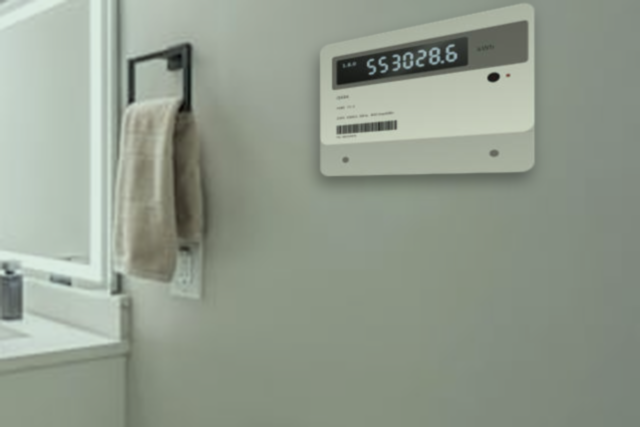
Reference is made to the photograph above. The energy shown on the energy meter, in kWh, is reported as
553028.6 kWh
